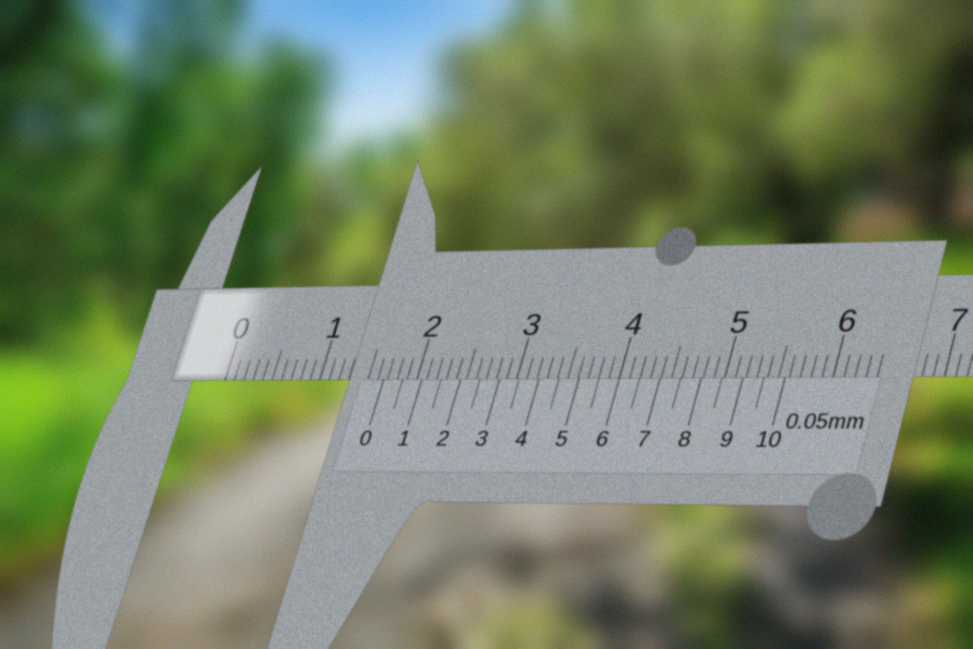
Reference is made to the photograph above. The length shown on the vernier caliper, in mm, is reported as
16.6 mm
